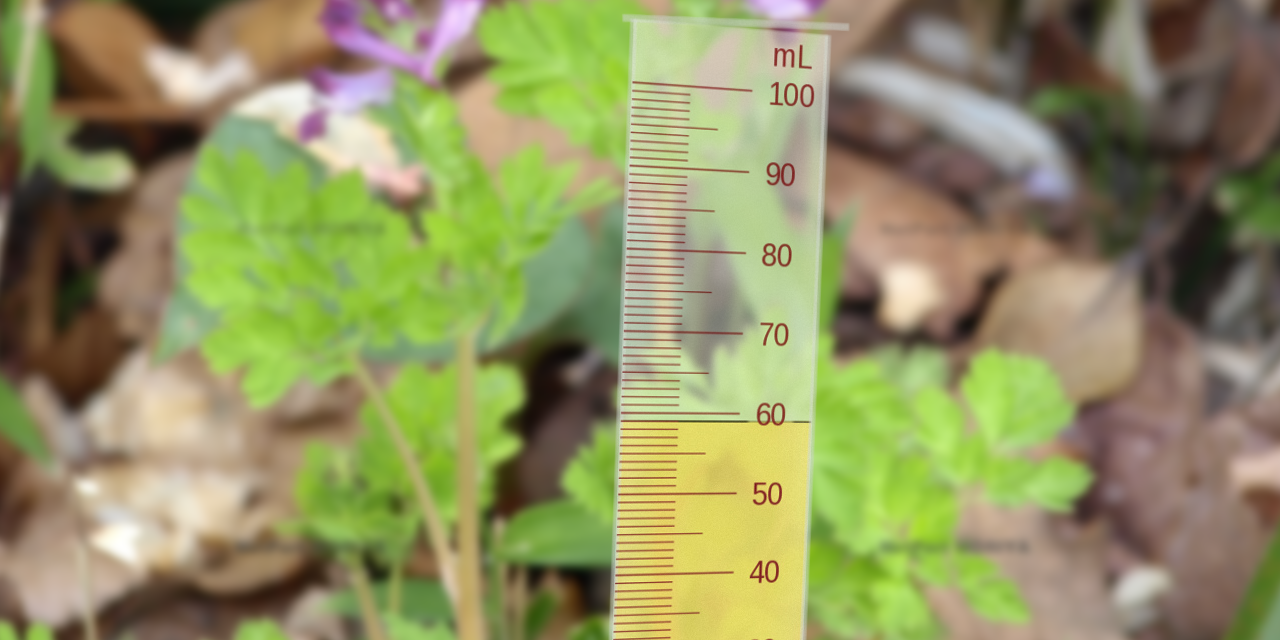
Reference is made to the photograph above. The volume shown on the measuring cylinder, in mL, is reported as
59 mL
